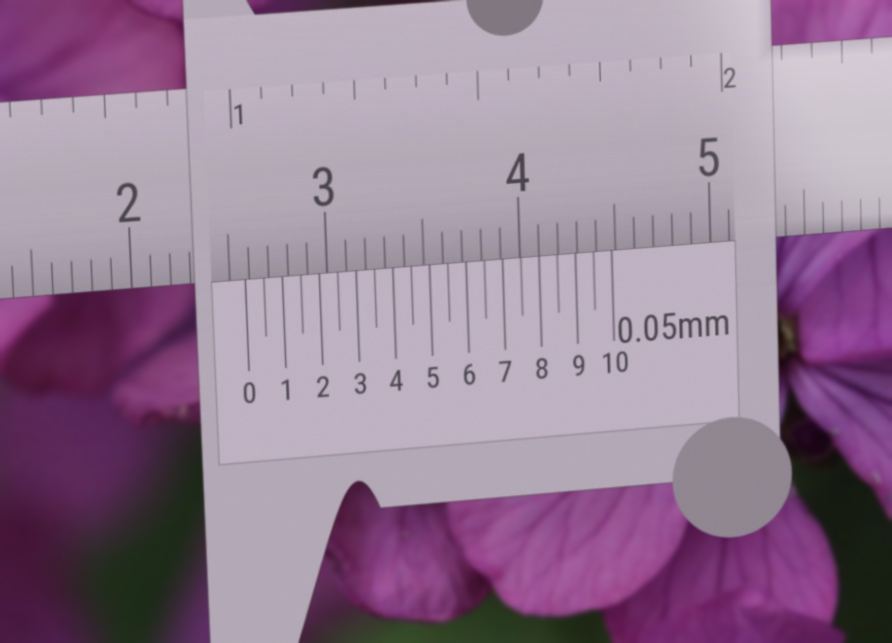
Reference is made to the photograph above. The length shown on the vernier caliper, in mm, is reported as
25.8 mm
